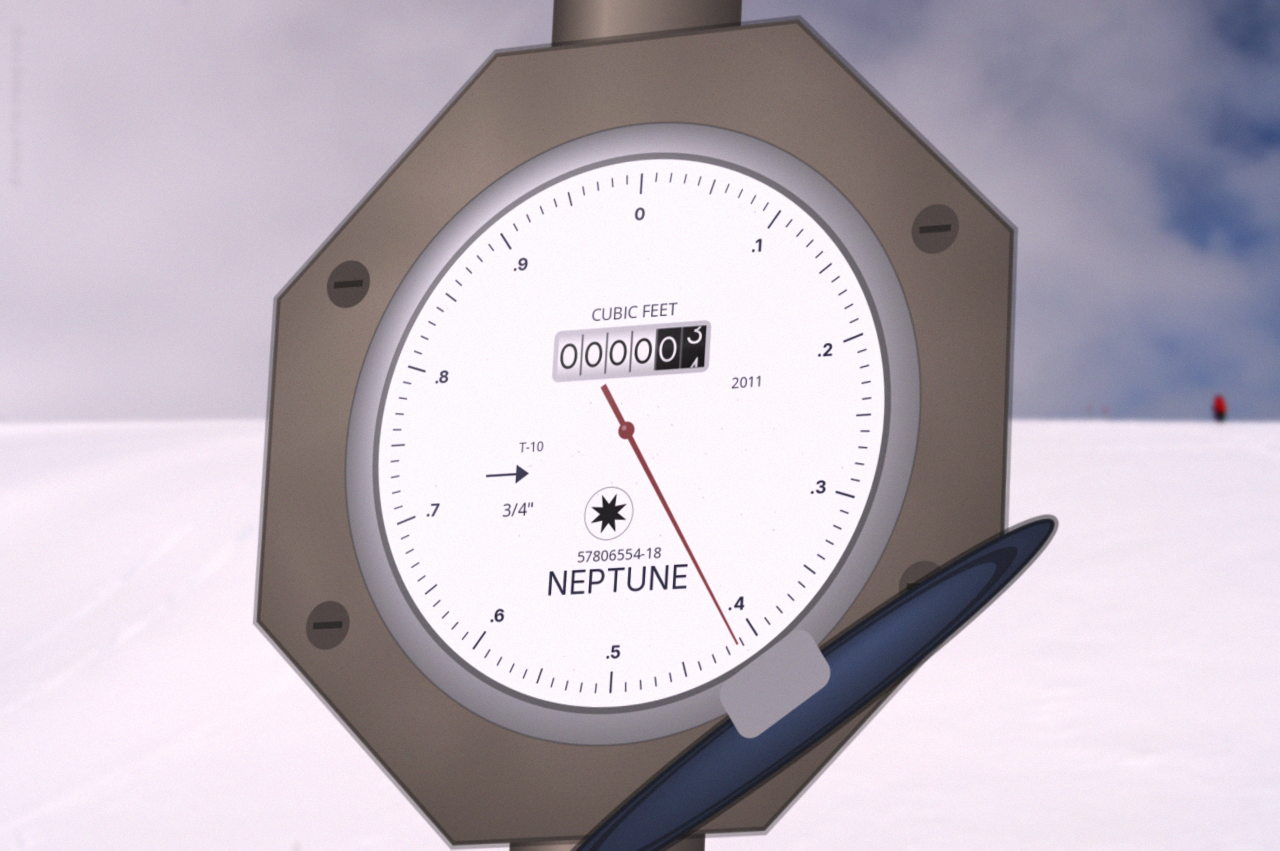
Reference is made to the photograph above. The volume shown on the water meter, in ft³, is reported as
3.41 ft³
